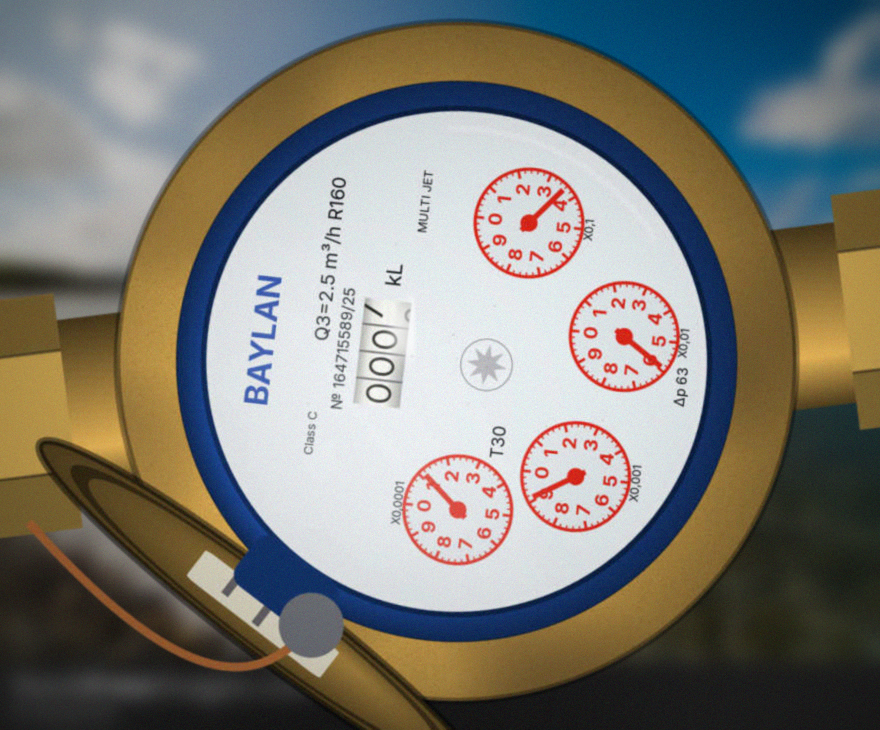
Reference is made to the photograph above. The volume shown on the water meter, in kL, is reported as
7.3591 kL
